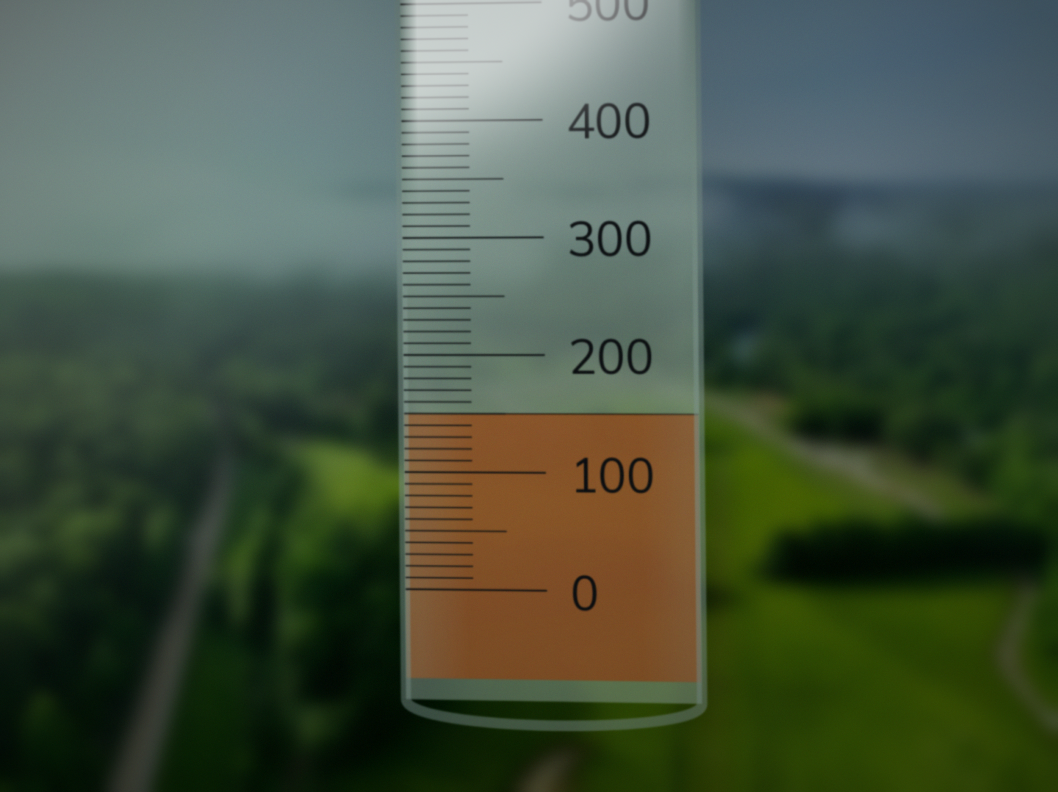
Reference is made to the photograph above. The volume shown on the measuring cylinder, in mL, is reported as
150 mL
